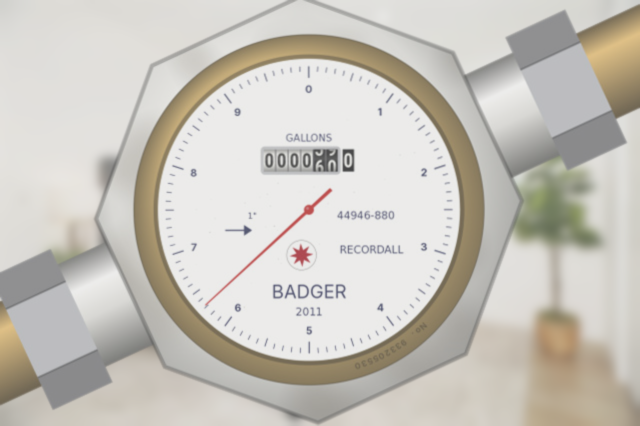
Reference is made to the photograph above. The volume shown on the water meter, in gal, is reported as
596.3 gal
